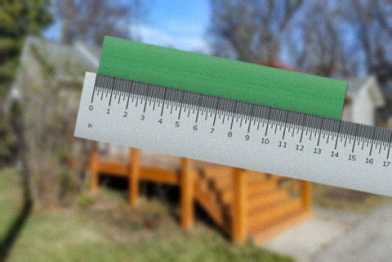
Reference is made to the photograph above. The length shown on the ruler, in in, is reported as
14 in
